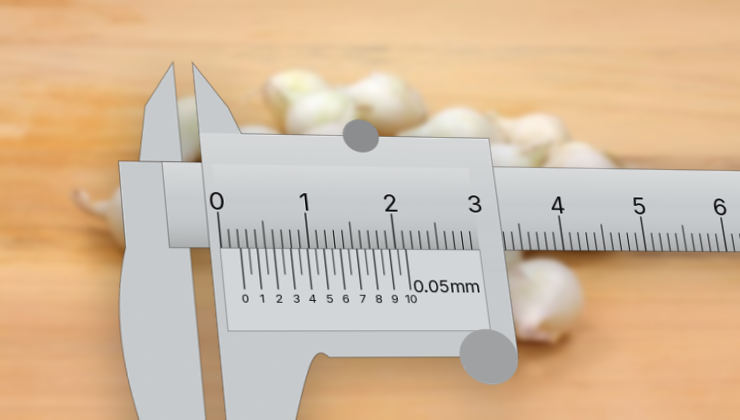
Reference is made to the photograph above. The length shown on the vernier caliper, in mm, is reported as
2.2 mm
